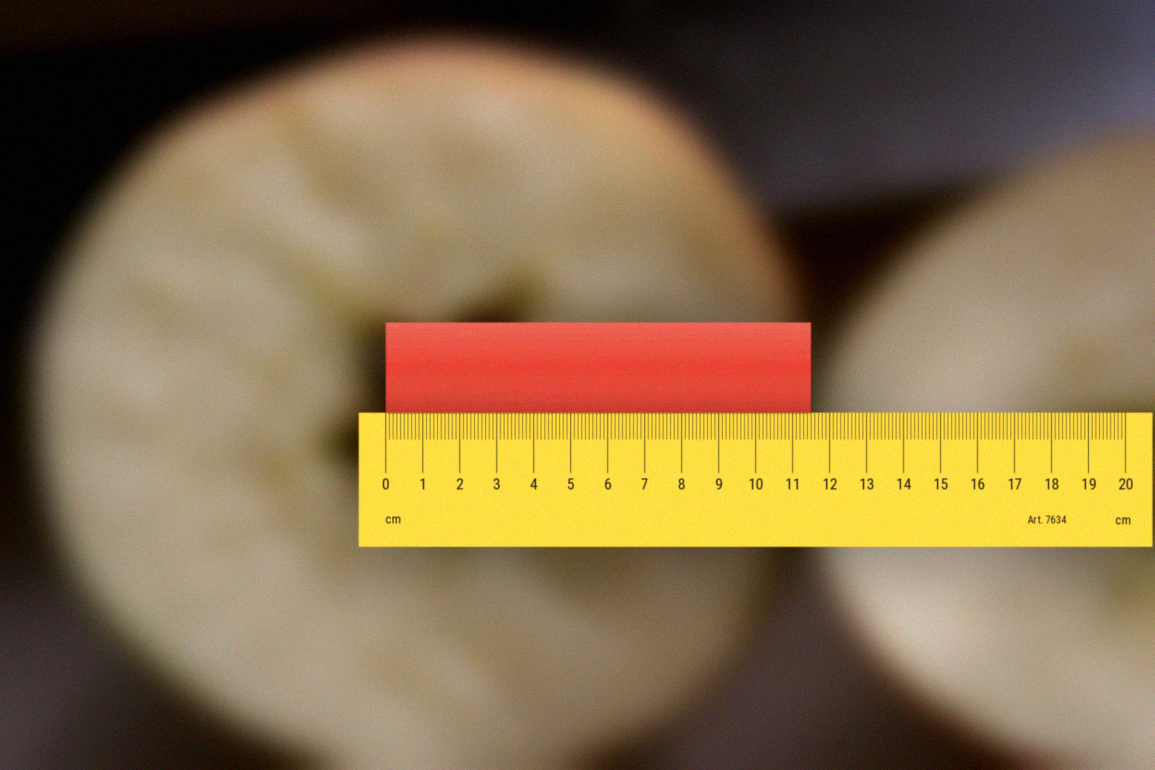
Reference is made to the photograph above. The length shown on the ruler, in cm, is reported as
11.5 cm
